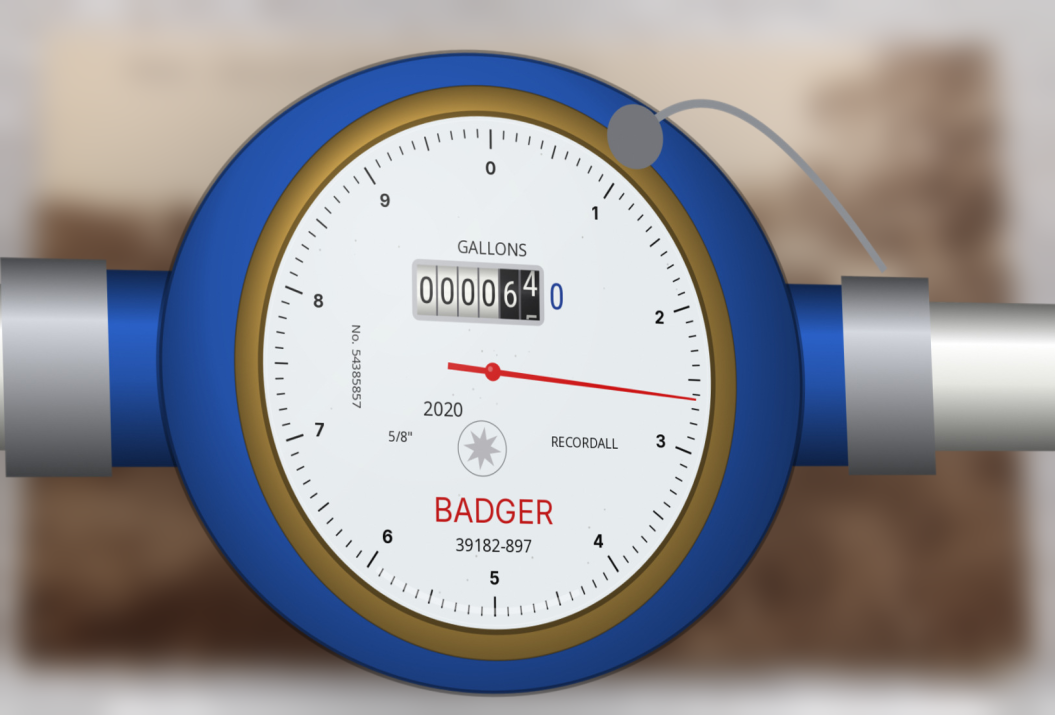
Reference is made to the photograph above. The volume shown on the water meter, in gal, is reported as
642.6 gal
